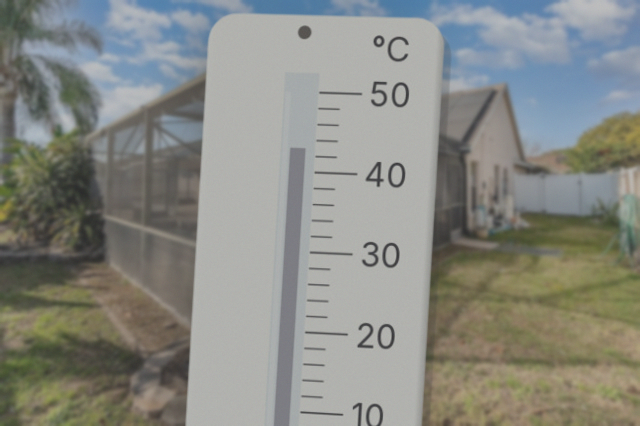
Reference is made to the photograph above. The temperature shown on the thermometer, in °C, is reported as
43 °C
